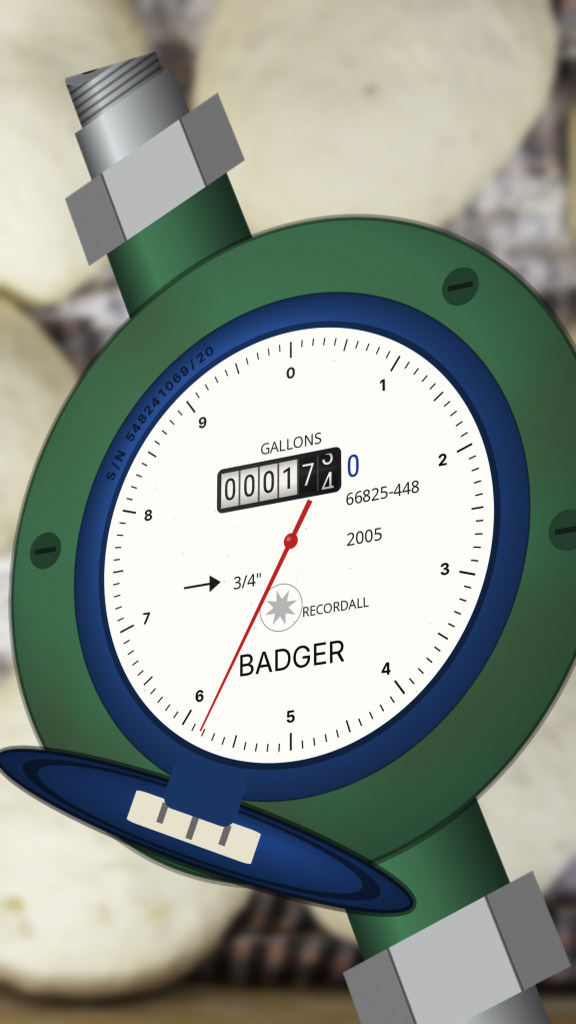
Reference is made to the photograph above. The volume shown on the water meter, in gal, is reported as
1735.8 gal
